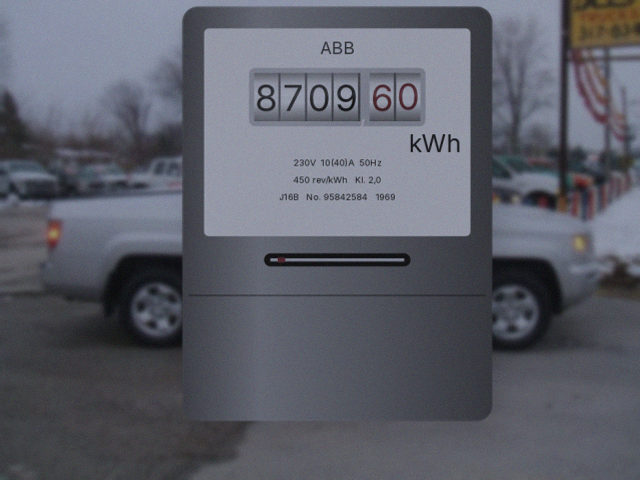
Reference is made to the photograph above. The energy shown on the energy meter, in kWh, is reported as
8709.60 kWh
